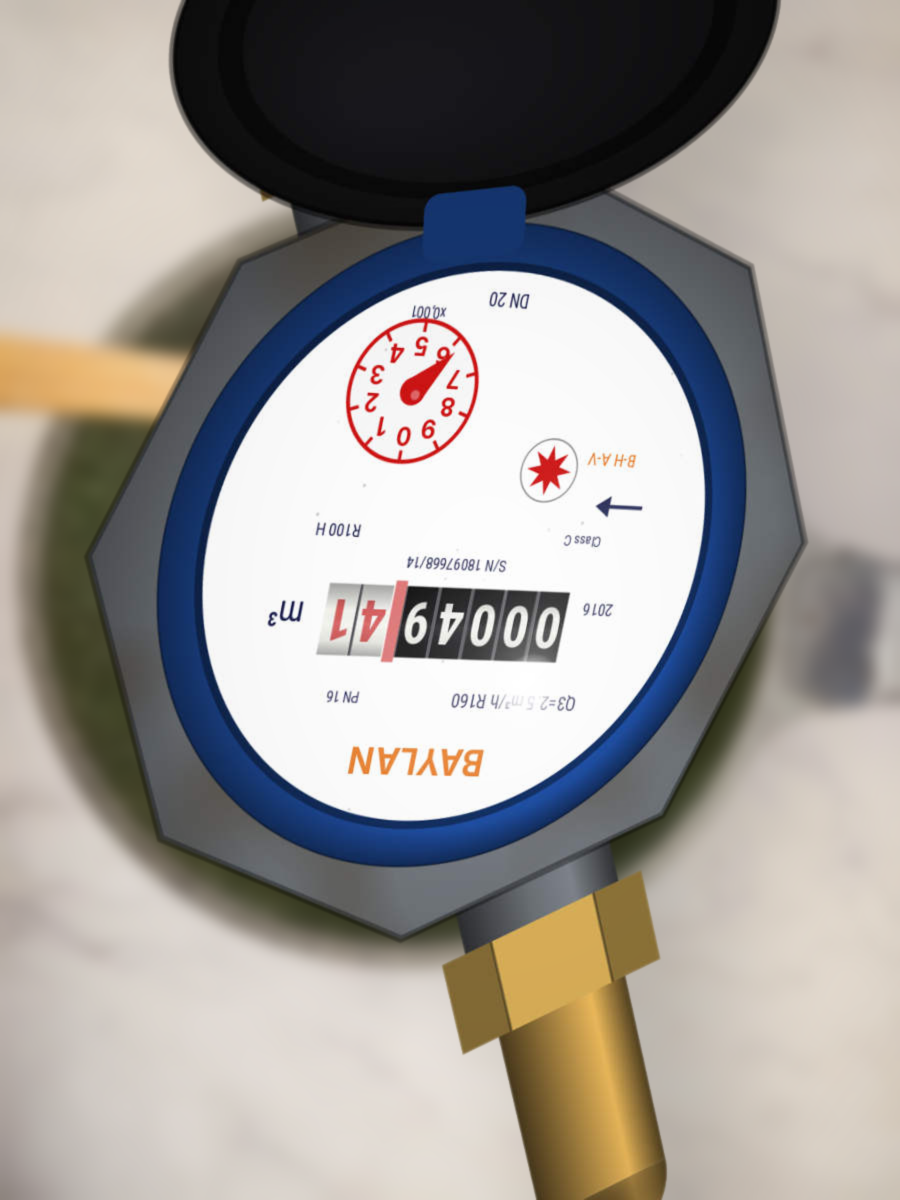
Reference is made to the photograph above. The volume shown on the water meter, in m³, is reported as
49.416 m³
